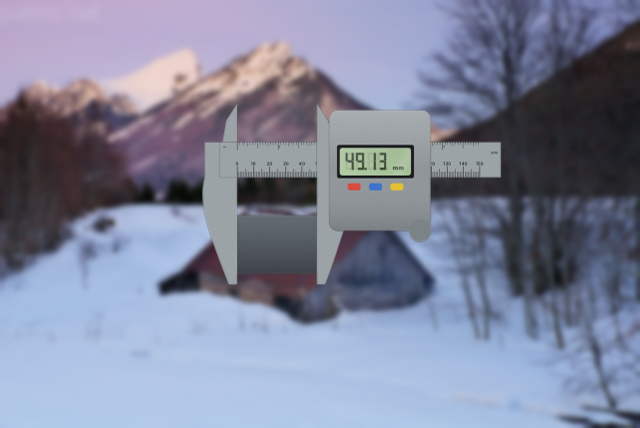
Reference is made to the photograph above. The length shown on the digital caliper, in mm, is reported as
49.13 mm
